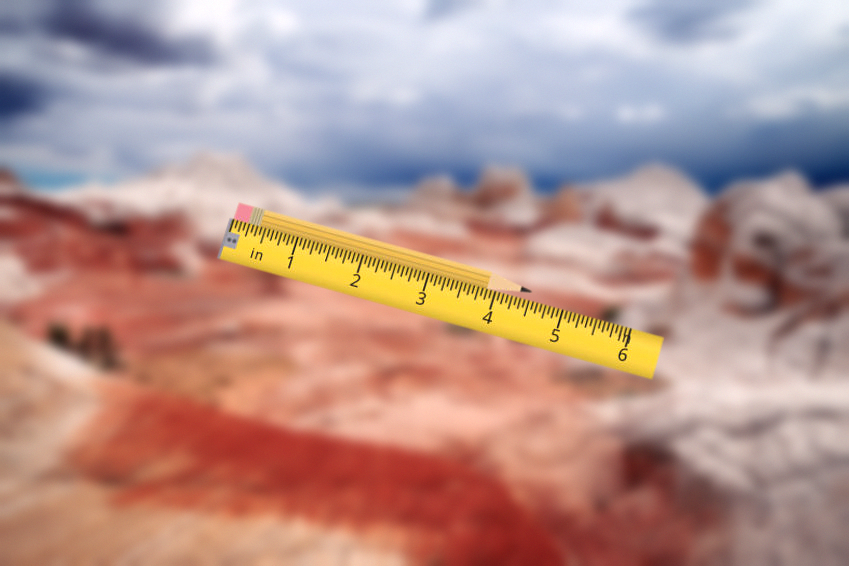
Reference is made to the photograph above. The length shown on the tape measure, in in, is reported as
4.5 in
